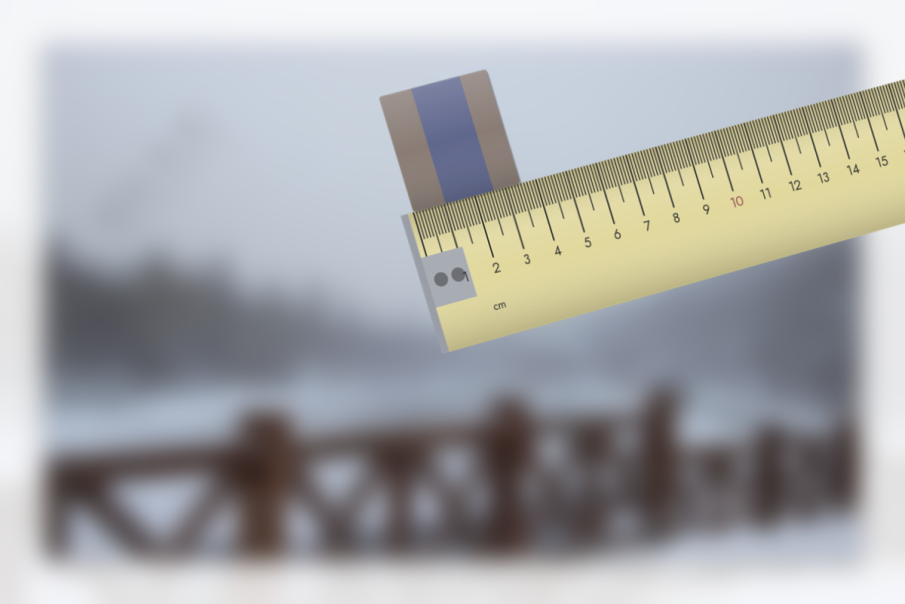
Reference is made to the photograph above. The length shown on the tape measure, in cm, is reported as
3.5 cm
